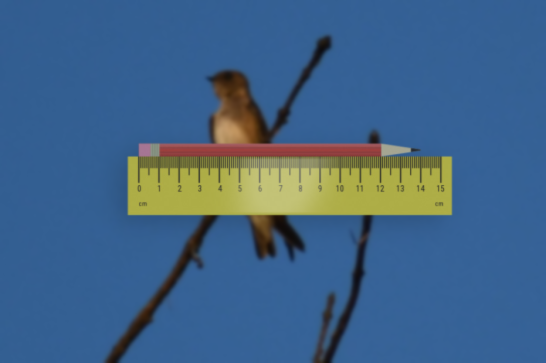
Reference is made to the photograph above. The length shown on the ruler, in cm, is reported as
14 cm
